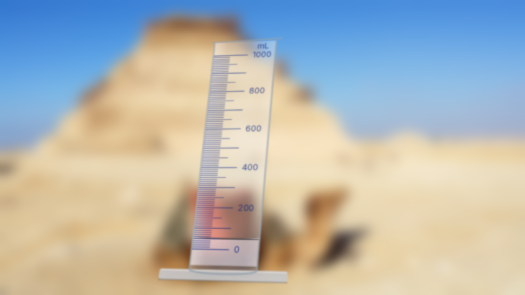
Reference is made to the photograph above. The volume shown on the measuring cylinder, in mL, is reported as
50 mL
